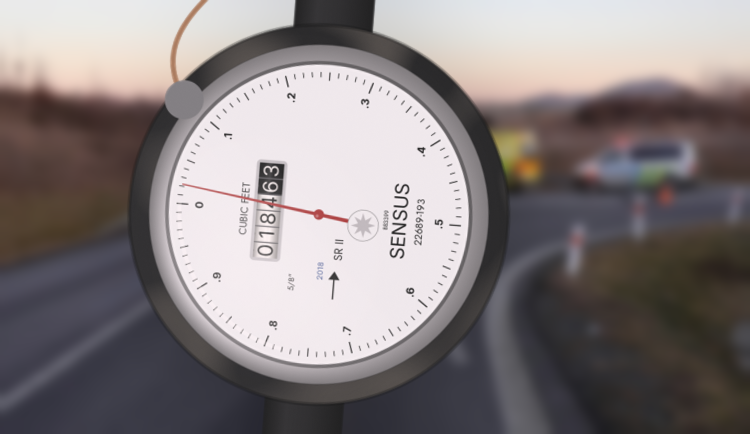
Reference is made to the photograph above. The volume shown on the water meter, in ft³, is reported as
18463.02 ft³
